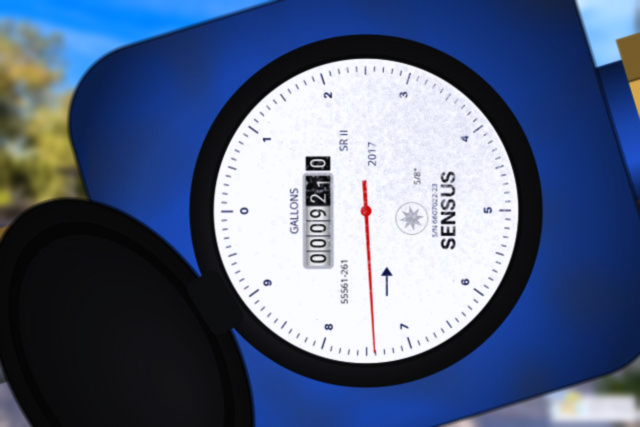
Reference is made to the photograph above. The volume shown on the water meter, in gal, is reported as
9207.4 gal
